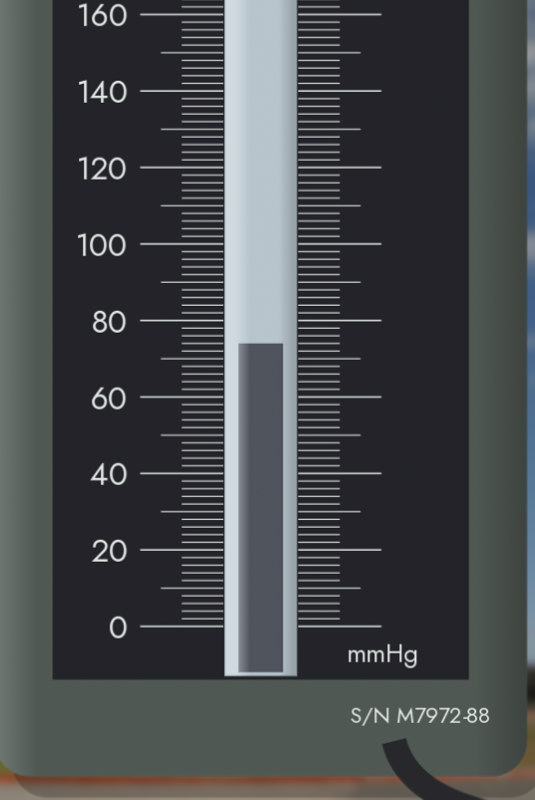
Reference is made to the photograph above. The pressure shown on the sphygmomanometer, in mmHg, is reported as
74 mmHg
